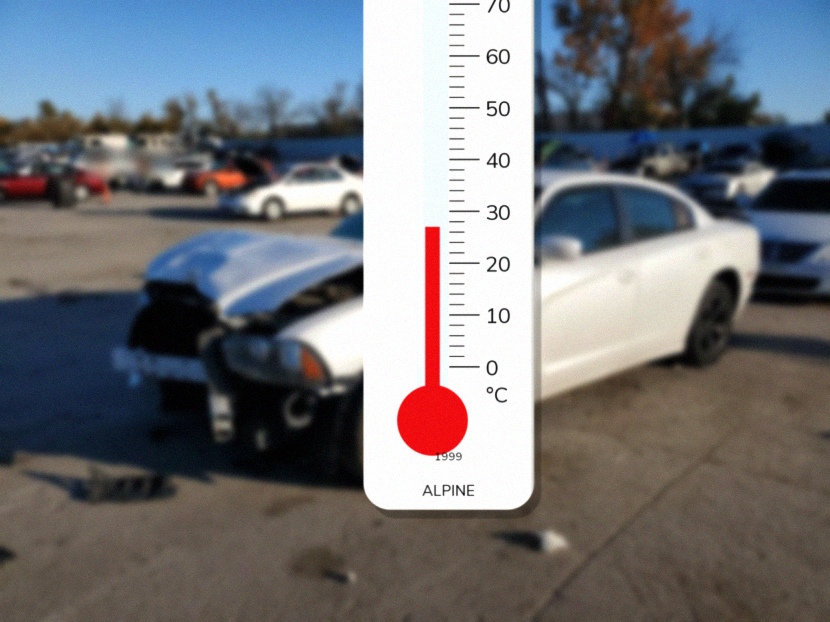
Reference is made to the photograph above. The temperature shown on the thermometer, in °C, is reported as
27 °C
